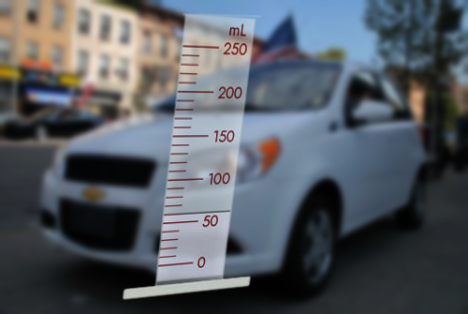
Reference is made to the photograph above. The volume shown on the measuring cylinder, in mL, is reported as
60 mL
